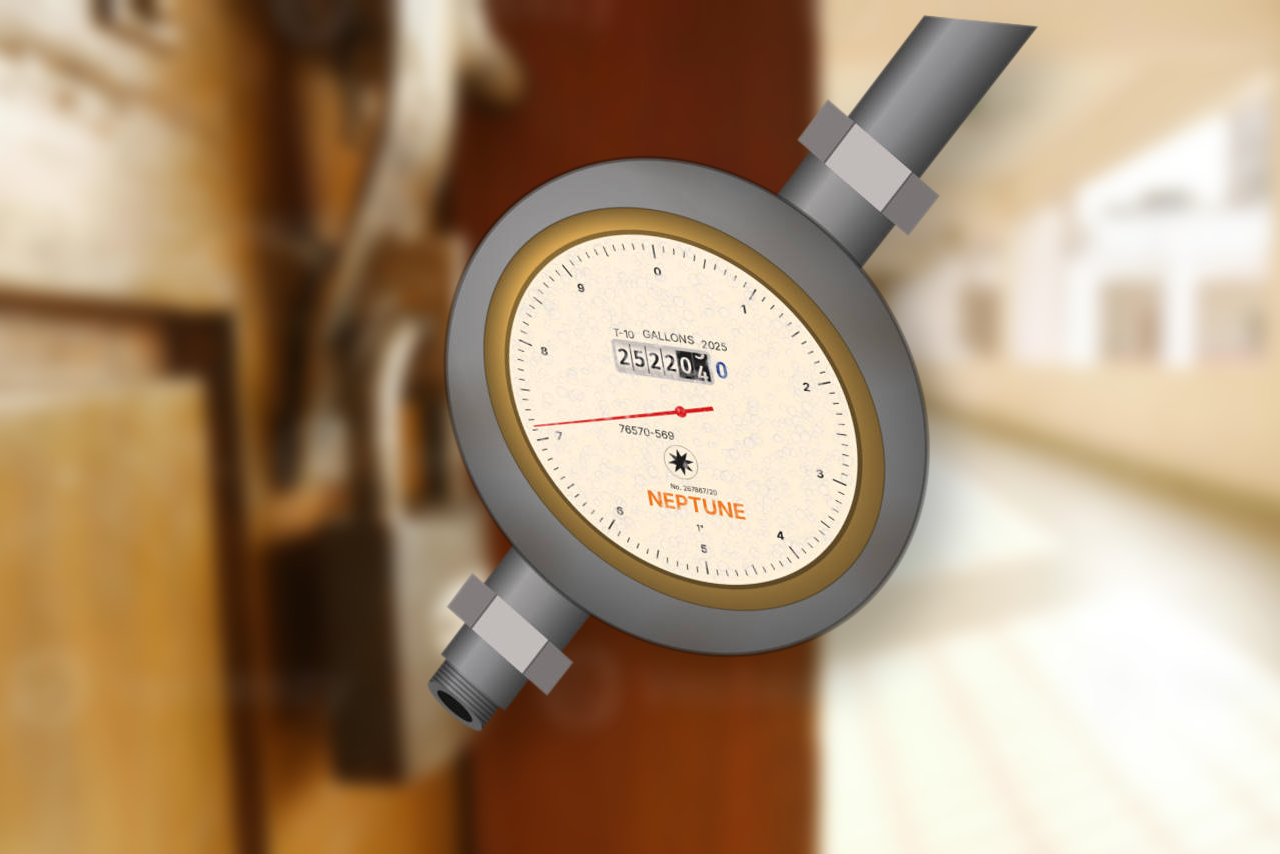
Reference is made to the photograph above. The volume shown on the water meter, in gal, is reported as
2522037.1 gal
